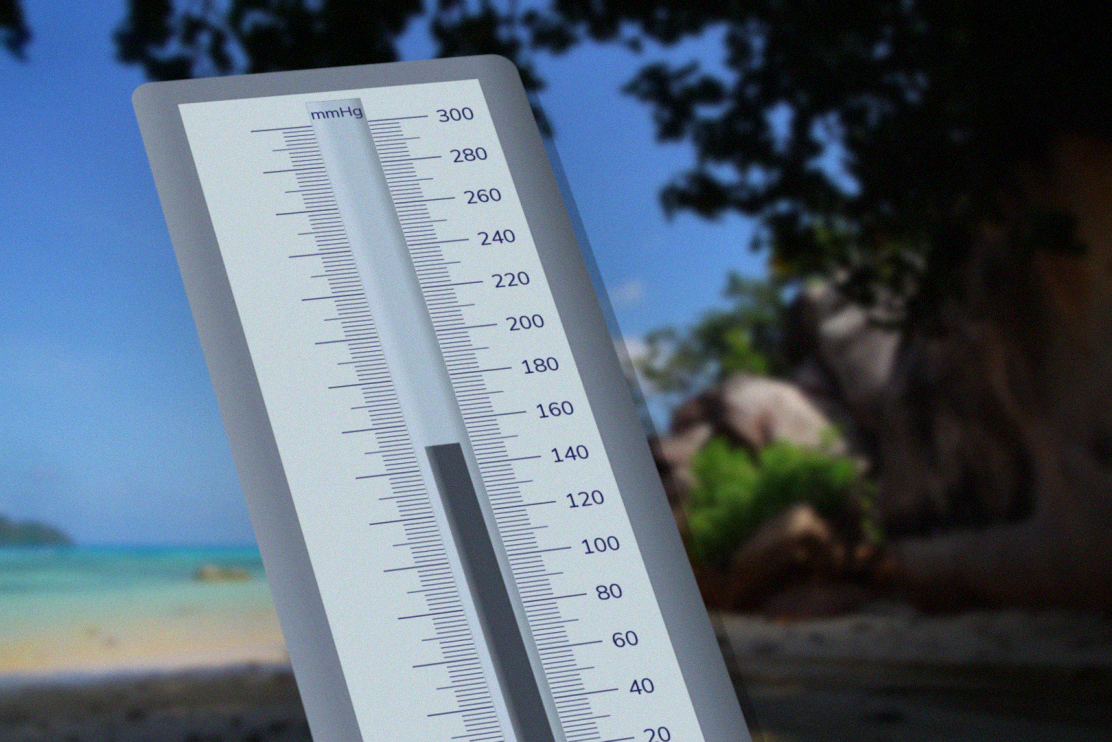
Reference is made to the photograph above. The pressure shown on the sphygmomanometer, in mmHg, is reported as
150 mmHg
